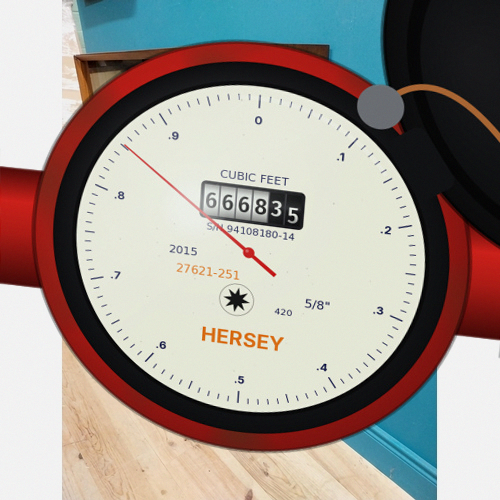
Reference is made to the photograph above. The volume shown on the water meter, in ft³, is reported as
666834.85 ft³
